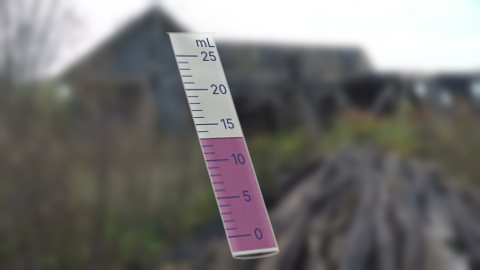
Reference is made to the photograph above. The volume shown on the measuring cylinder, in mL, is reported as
13 mL
